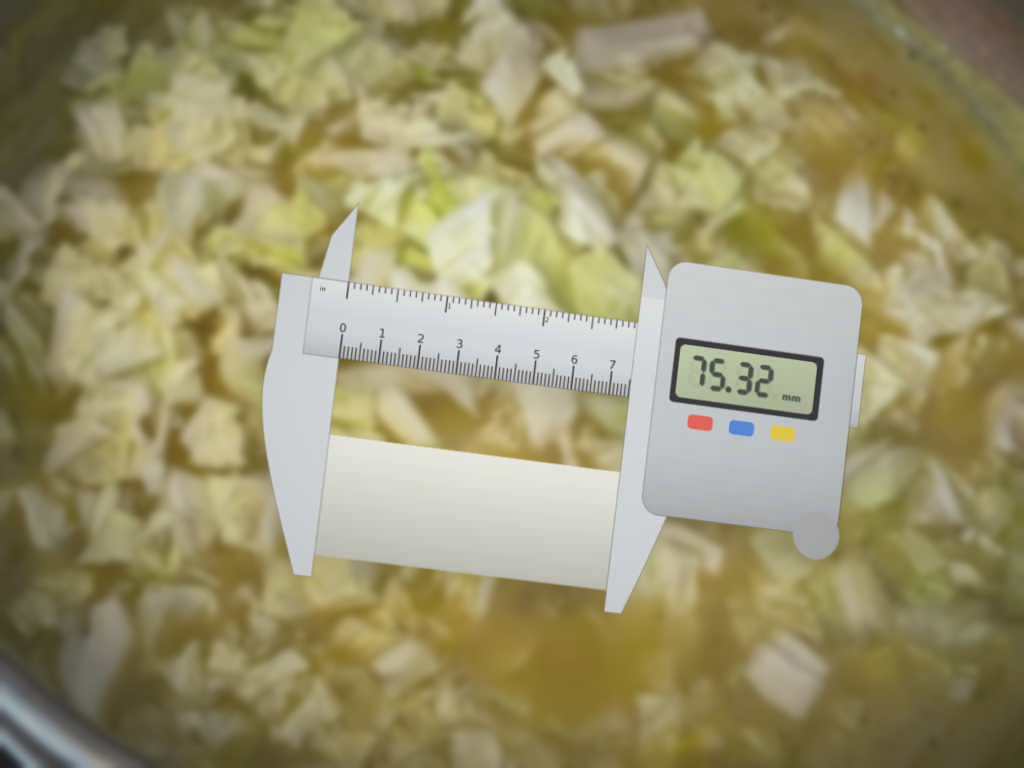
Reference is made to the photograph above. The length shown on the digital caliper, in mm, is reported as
75.32 mm
